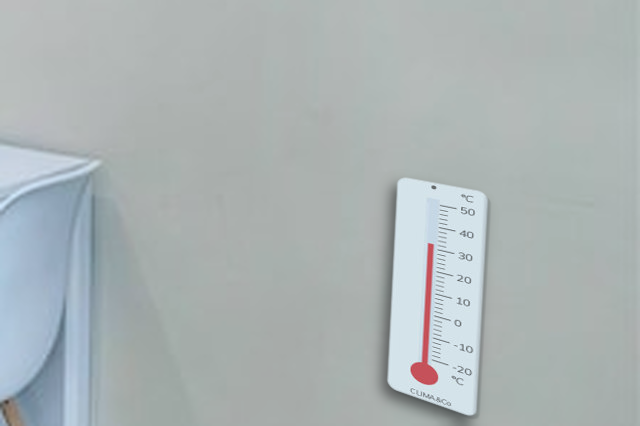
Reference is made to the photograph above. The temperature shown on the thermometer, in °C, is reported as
32 °C
